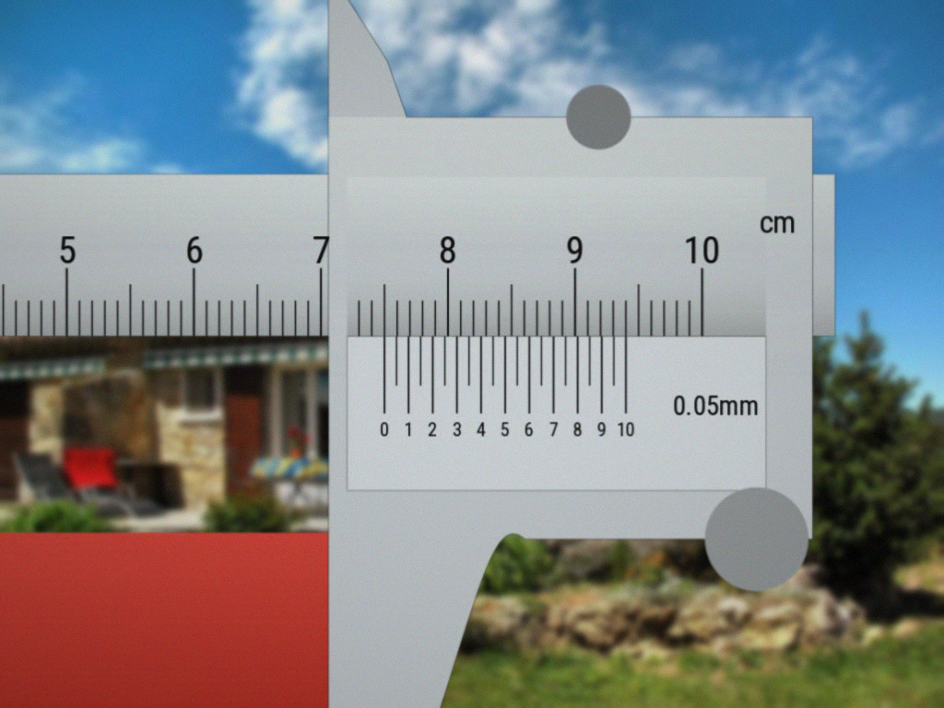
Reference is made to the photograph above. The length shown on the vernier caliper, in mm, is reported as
75.0 mm
